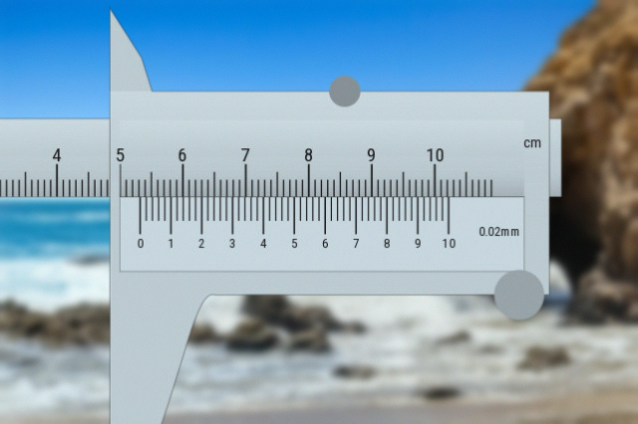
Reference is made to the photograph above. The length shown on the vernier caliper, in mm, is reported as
53.2 mm
